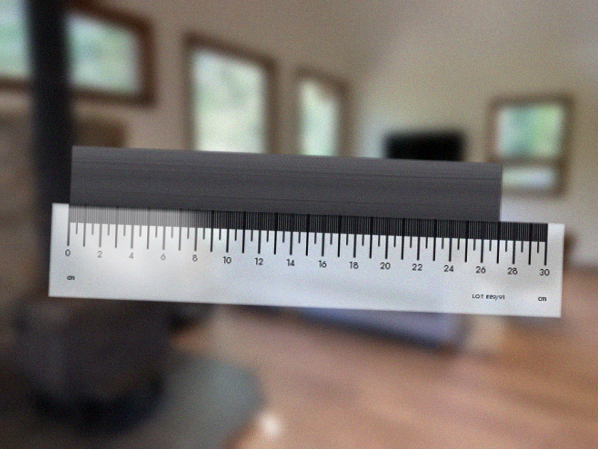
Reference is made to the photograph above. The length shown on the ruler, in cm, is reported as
27 cm
